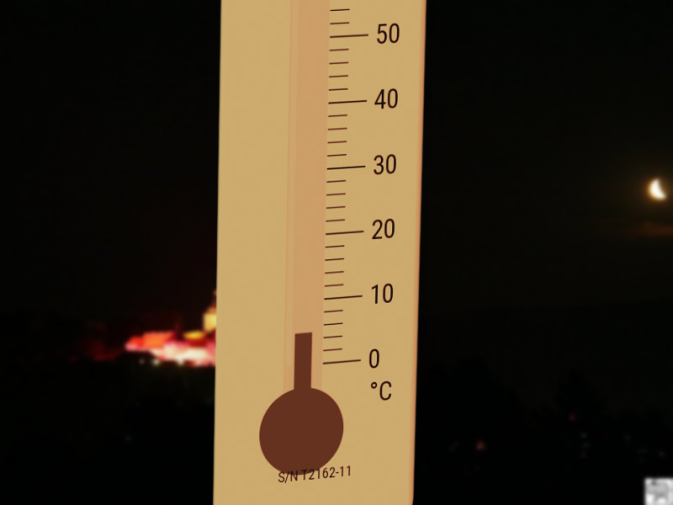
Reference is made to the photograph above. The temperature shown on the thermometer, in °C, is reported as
5 °C
